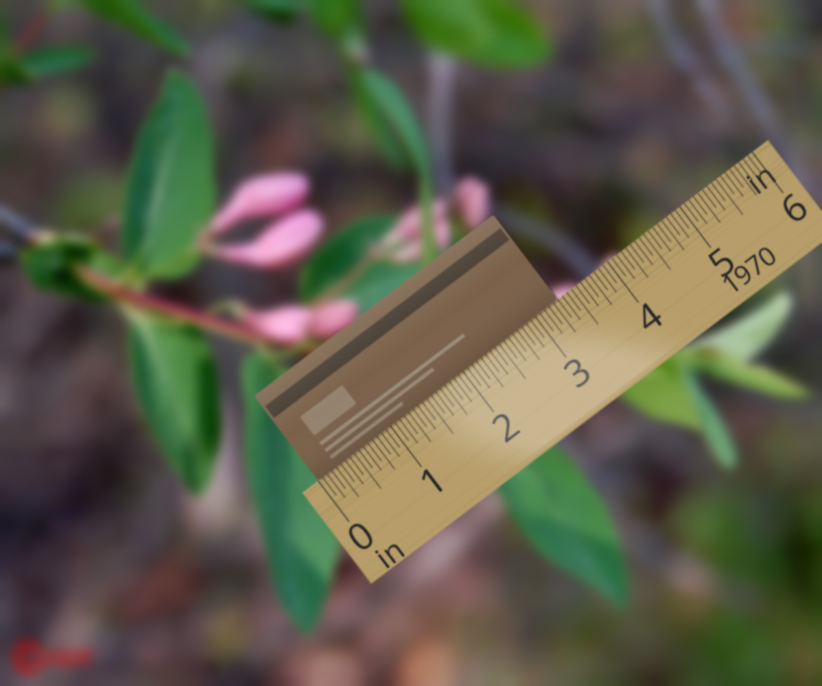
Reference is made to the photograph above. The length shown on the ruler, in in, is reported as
3.3125 in
